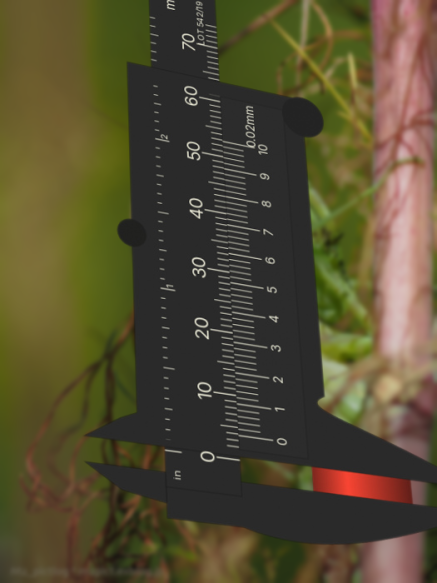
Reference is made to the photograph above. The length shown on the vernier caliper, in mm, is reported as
3.8 mm
